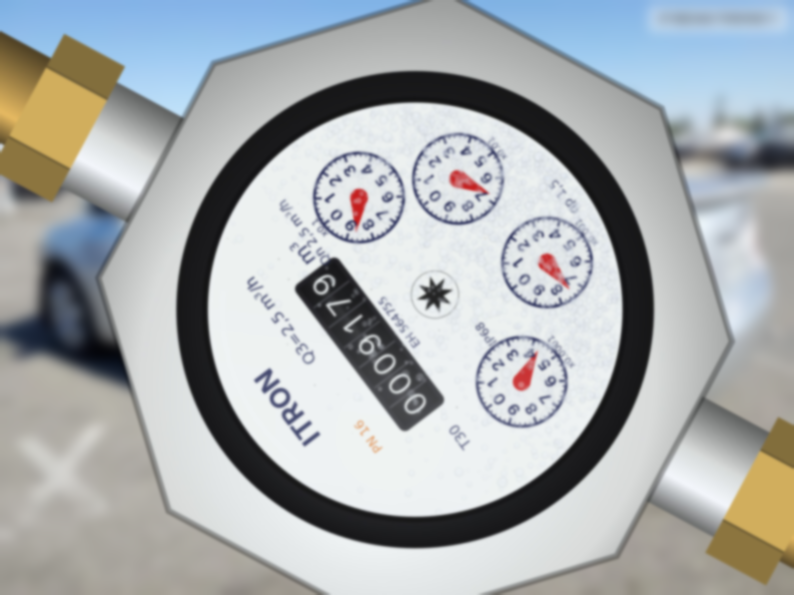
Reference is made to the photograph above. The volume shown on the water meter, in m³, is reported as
9179.8674 m³
